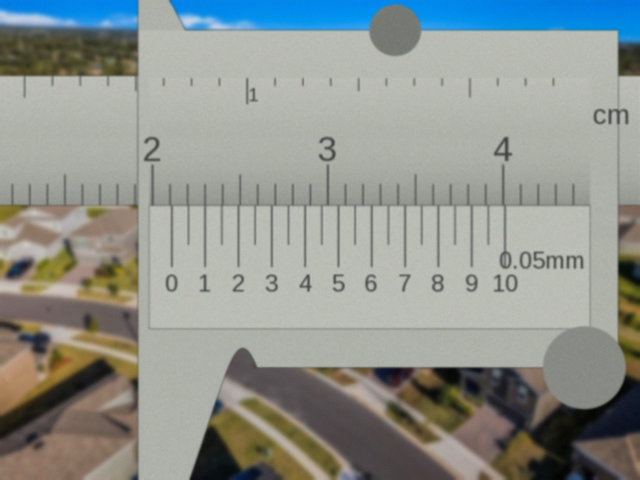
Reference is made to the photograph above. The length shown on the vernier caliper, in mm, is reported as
21.1 mm
